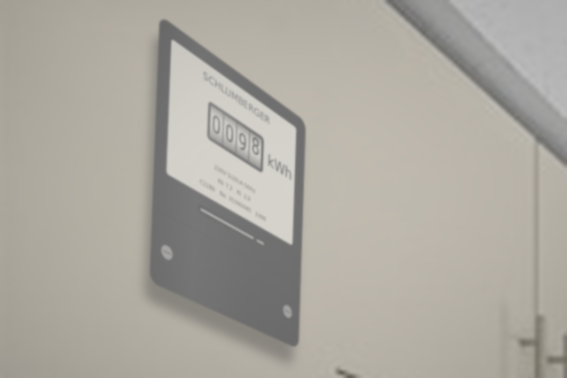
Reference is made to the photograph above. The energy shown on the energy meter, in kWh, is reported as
98 kWh
